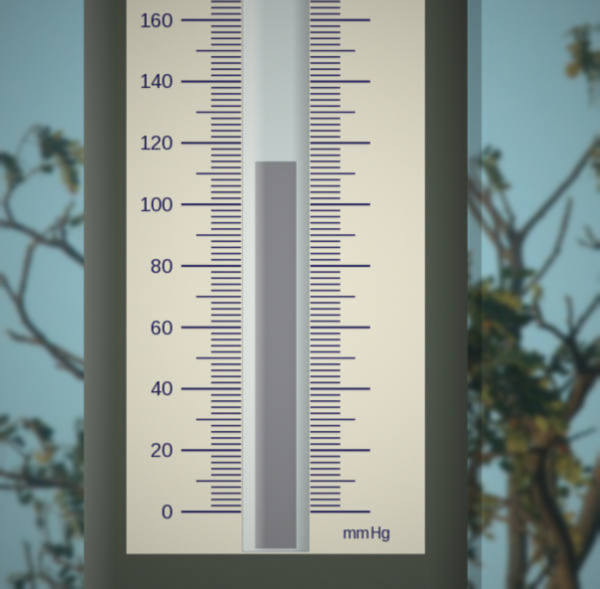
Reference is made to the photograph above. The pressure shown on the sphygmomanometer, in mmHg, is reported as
114 mmHg
